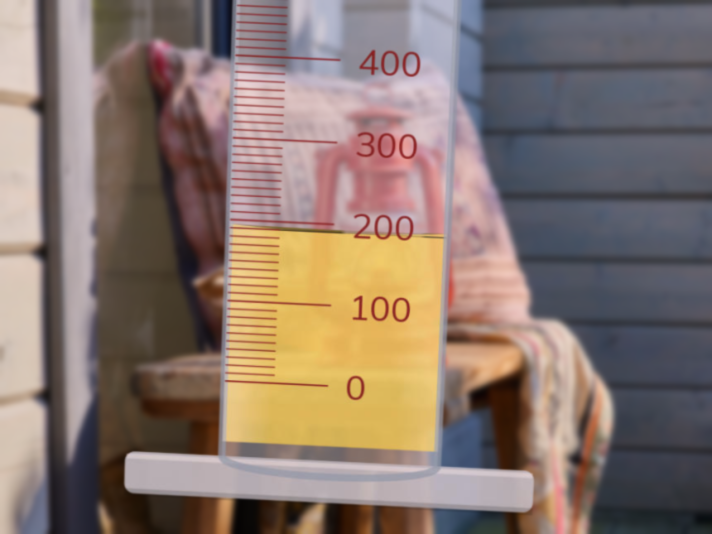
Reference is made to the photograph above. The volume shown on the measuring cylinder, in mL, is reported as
190 mL
